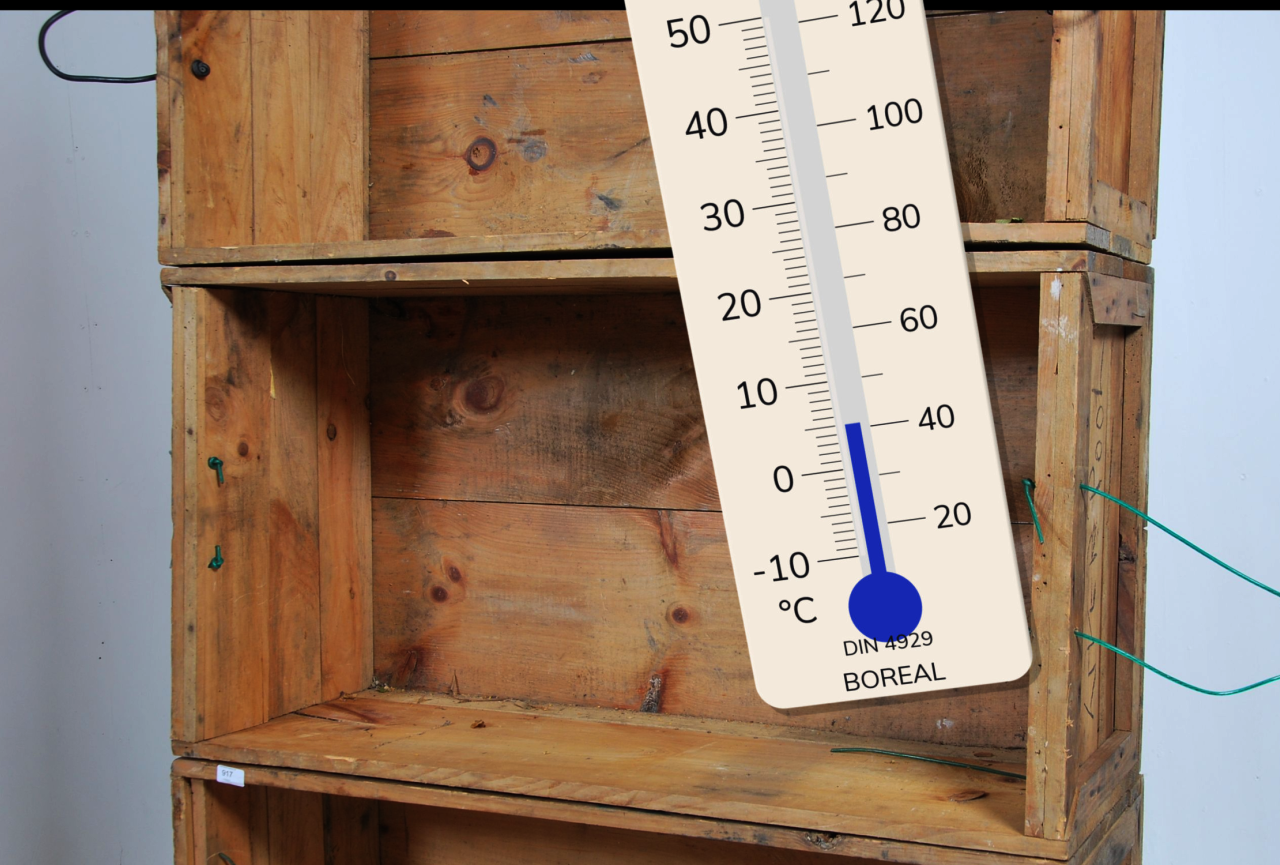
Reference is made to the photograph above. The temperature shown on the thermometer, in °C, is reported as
5 °C
